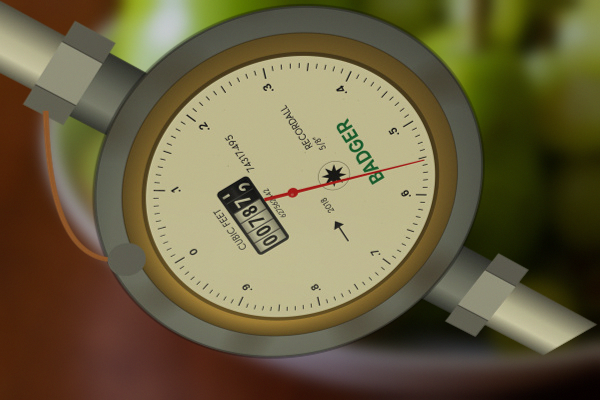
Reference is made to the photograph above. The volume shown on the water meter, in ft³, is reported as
7871.55 ft³
